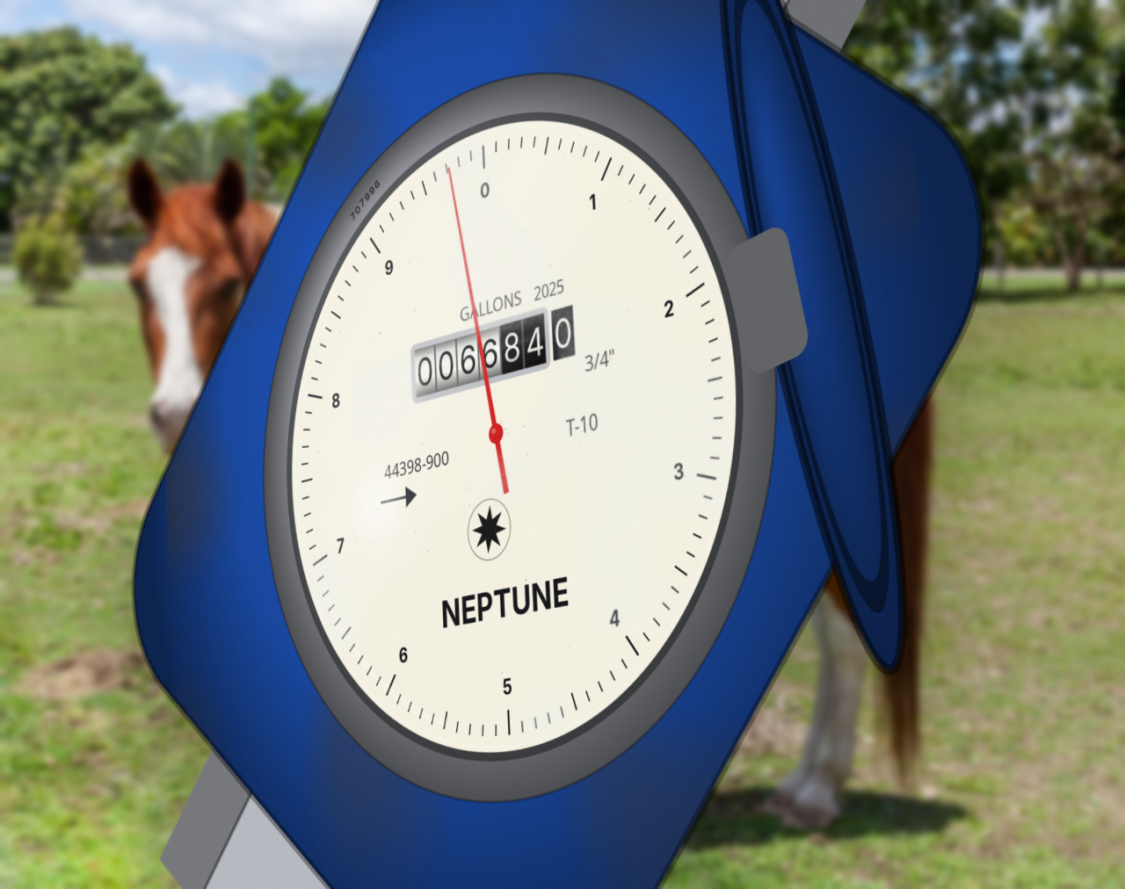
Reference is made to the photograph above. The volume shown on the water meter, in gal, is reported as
66839.7 gal
